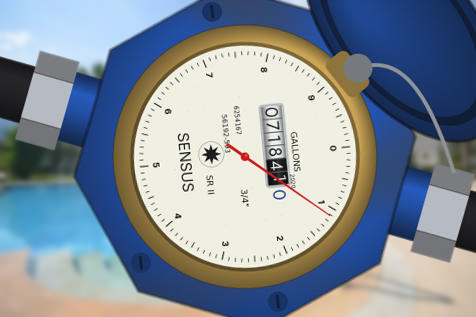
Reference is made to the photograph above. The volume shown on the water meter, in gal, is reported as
718411.1 gal
